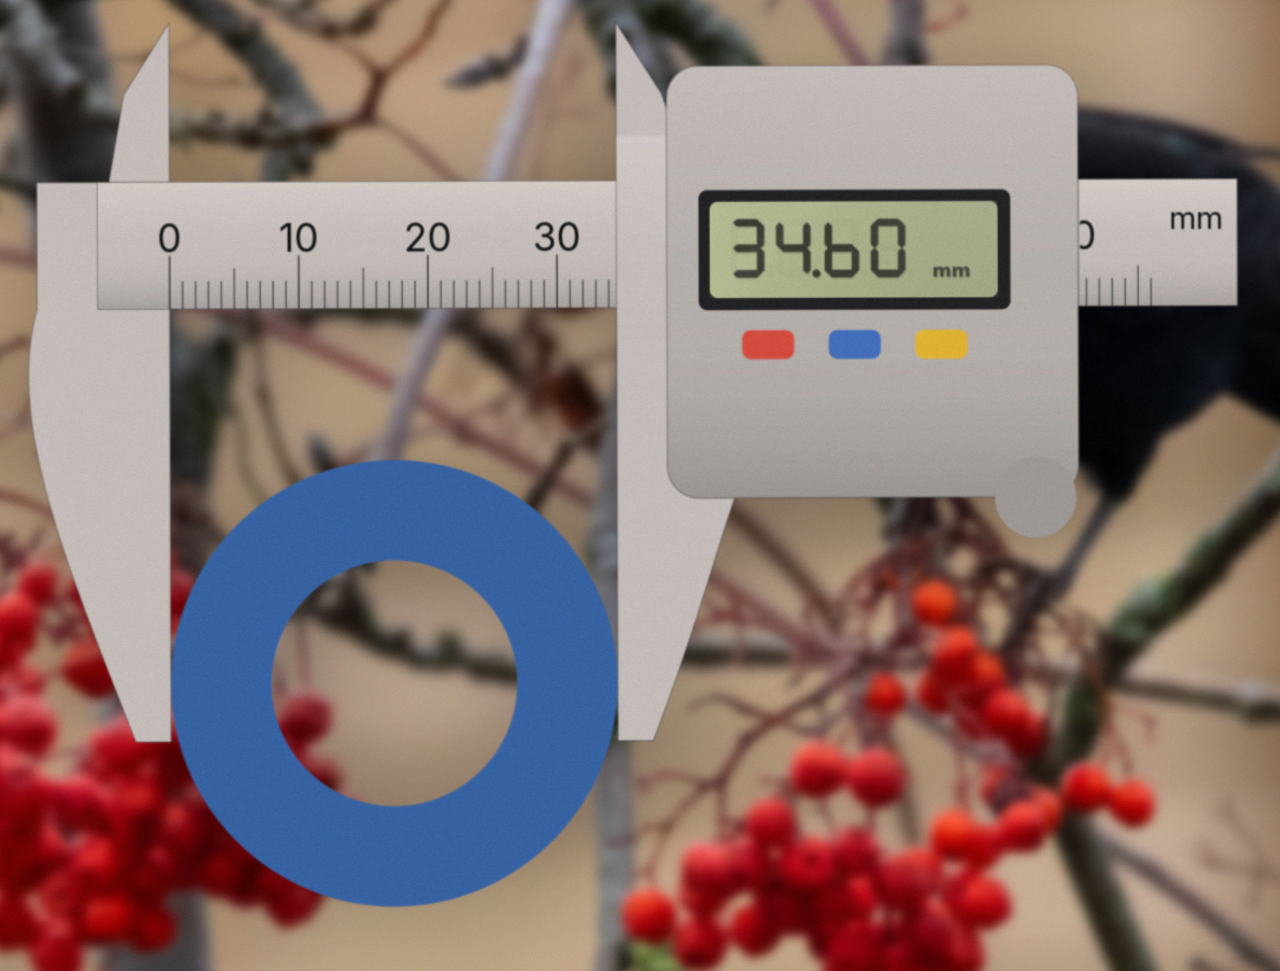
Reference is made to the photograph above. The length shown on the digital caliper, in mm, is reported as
34.60 mm
